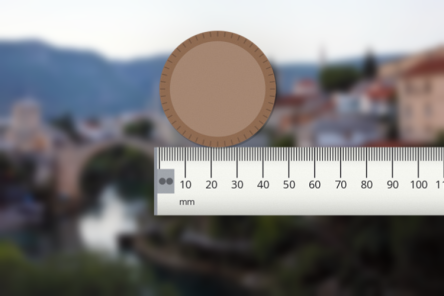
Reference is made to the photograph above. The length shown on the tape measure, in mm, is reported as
45 mm
